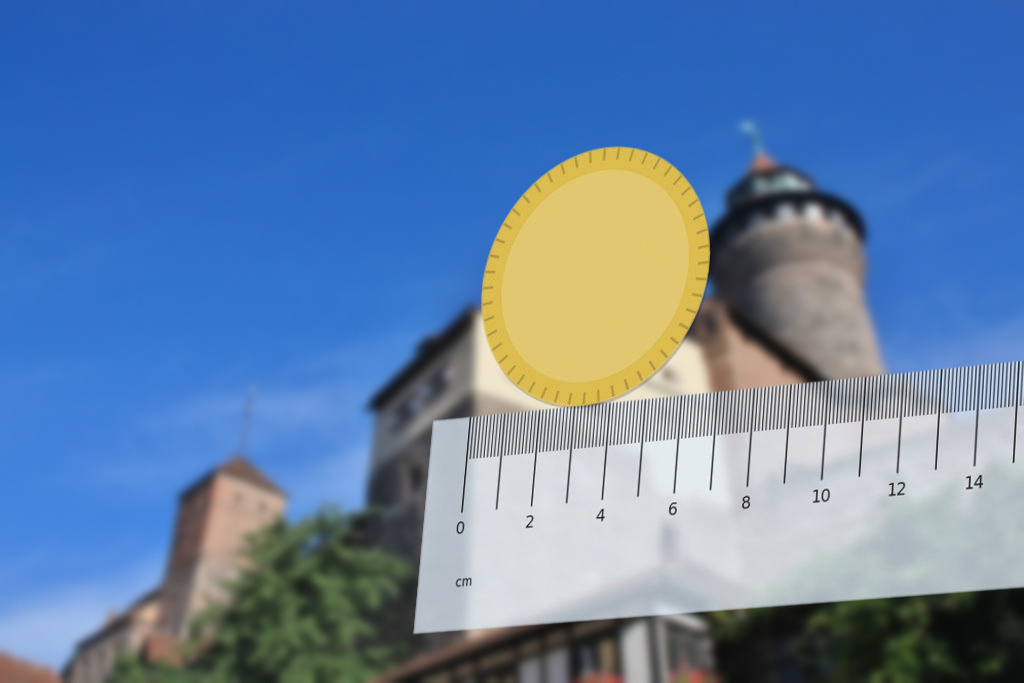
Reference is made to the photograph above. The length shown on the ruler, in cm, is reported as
6.5 cm
